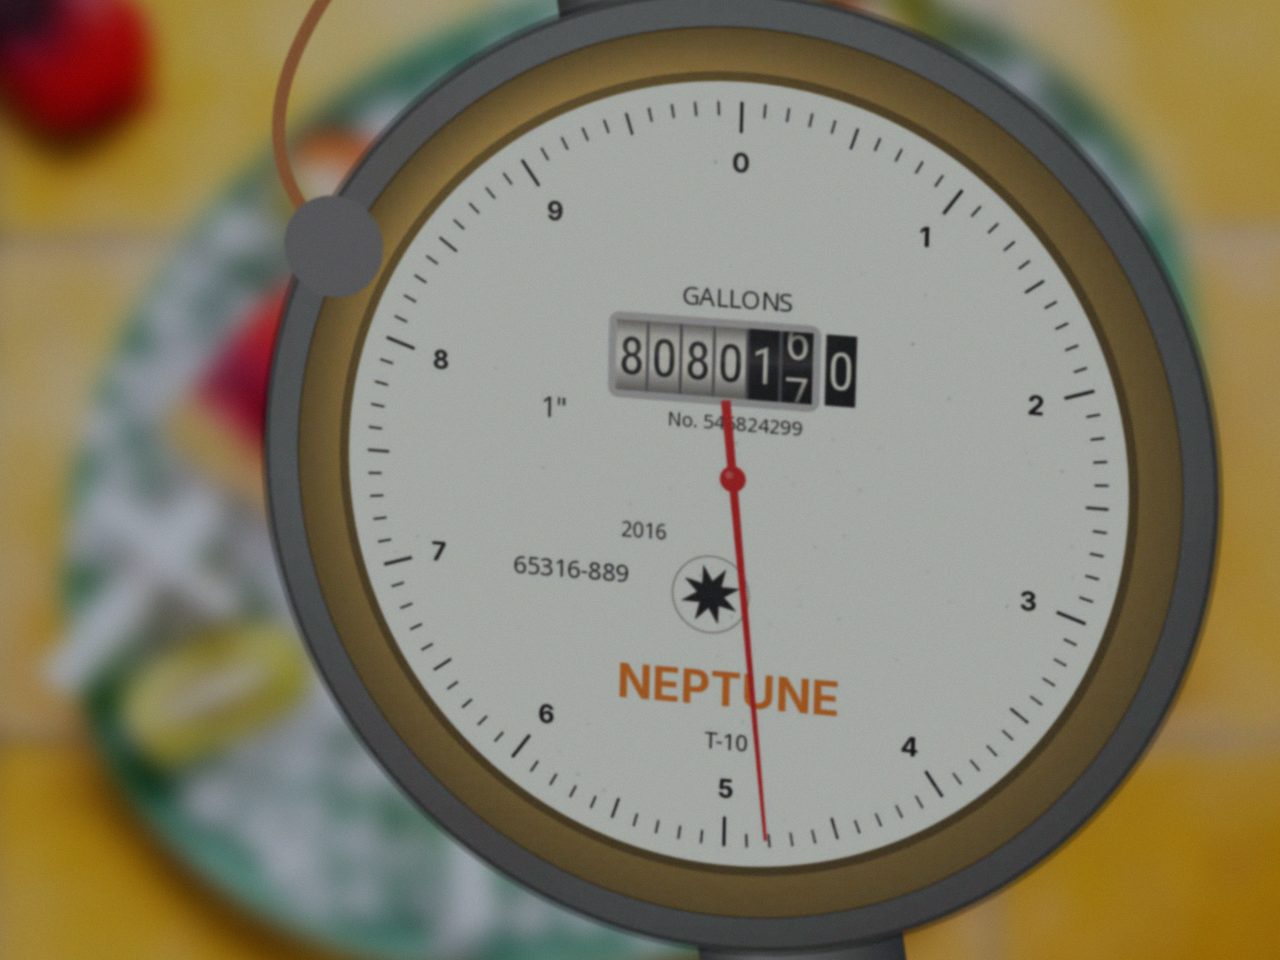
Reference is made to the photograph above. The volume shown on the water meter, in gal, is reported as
8080164.8 gal
